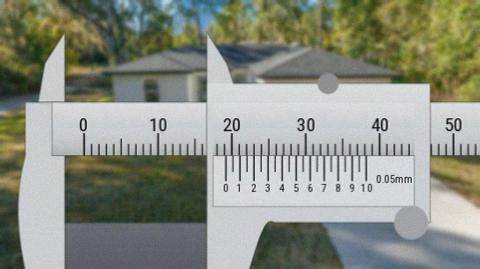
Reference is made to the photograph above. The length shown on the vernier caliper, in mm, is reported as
19.2 mm
